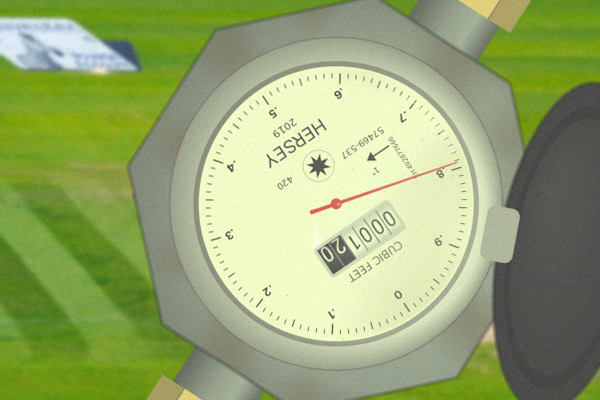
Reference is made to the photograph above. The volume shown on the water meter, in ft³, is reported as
119.79 ft³
